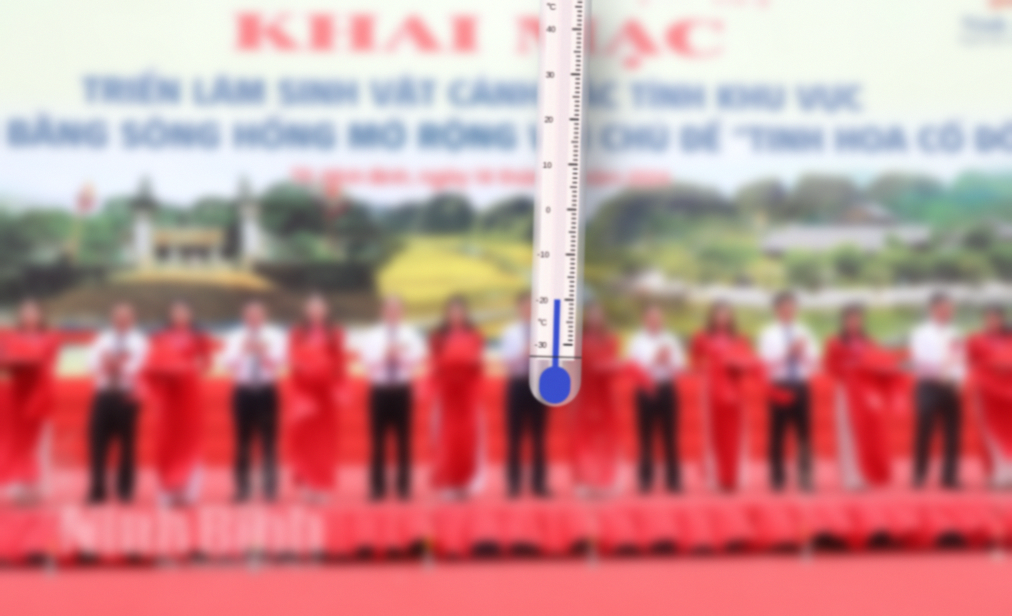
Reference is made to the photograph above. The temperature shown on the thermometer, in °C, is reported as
-20 °C
